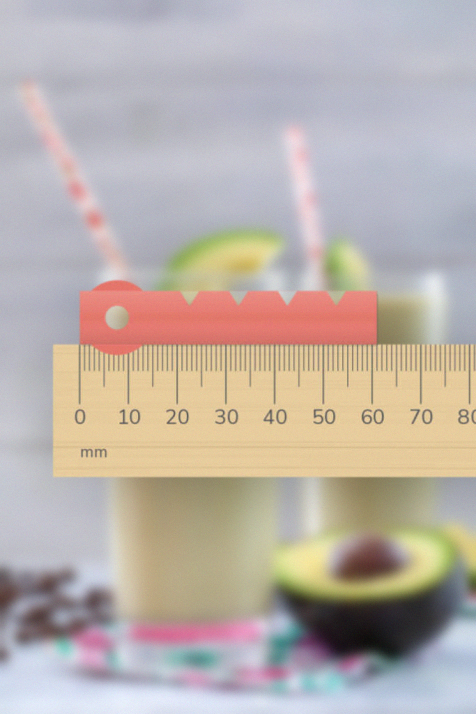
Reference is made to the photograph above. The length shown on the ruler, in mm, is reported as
61 mm
